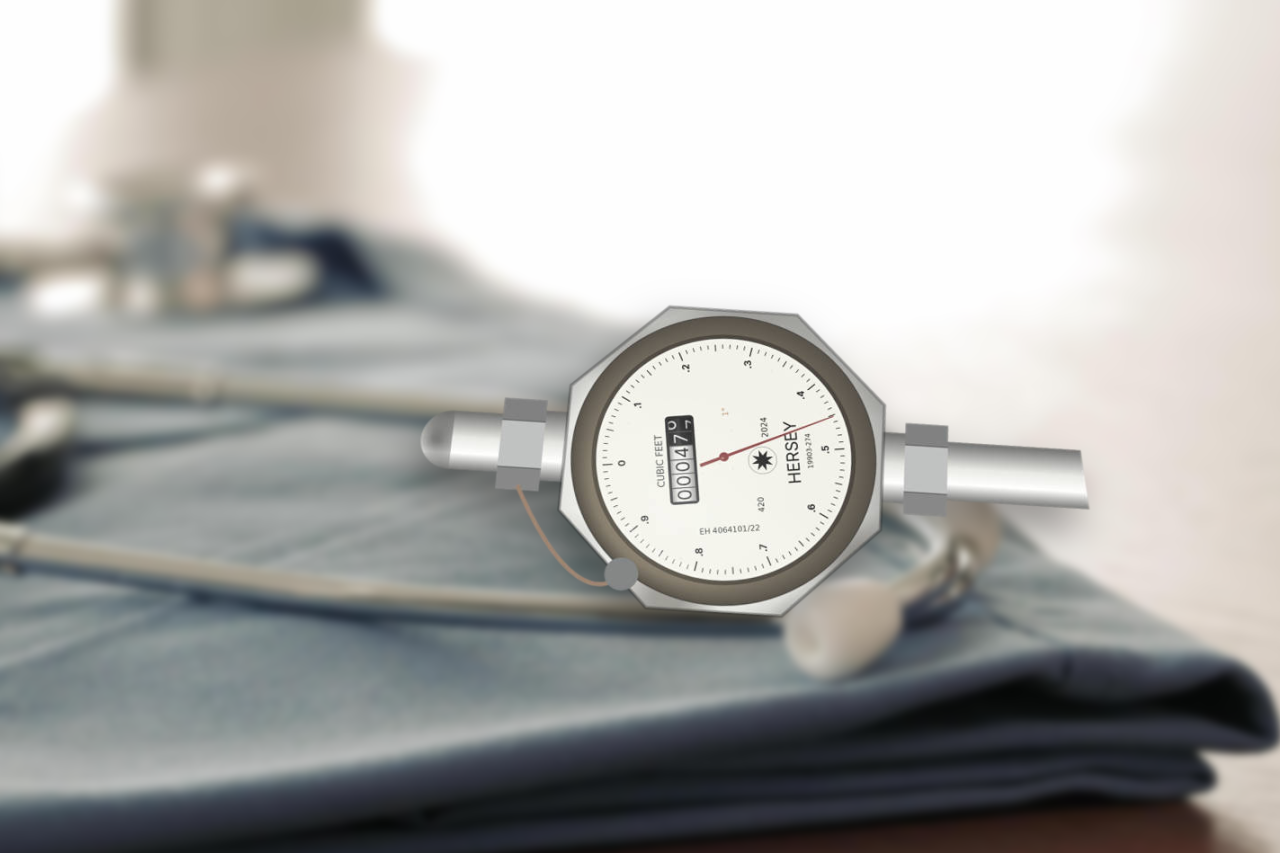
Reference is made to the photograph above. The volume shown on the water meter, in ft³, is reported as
476.45 ft³
